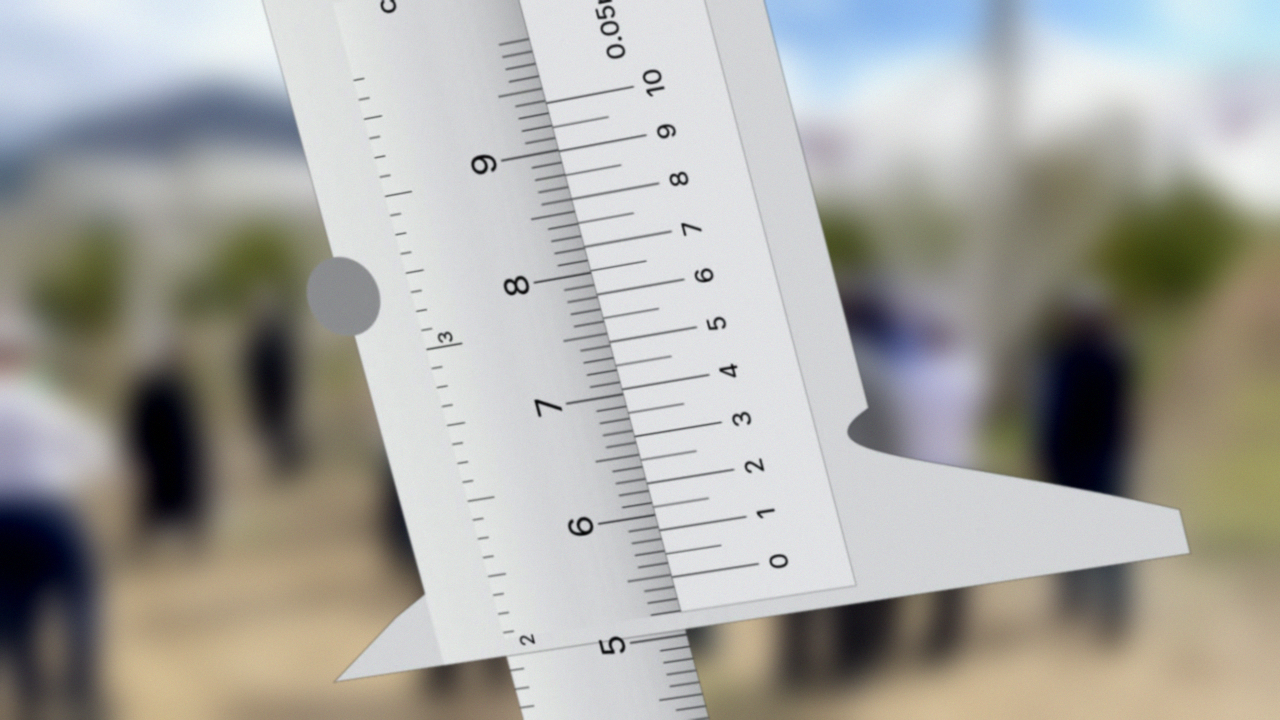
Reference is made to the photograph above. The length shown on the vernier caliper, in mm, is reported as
54.8 mm
